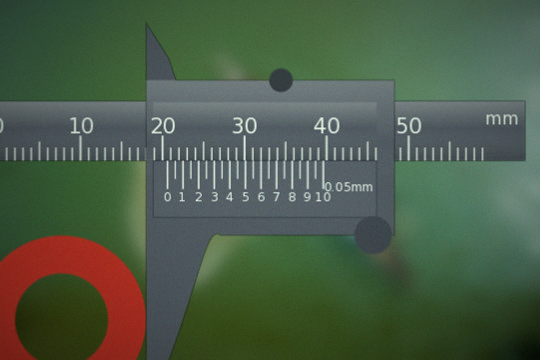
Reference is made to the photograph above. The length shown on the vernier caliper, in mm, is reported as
20.6 mm
